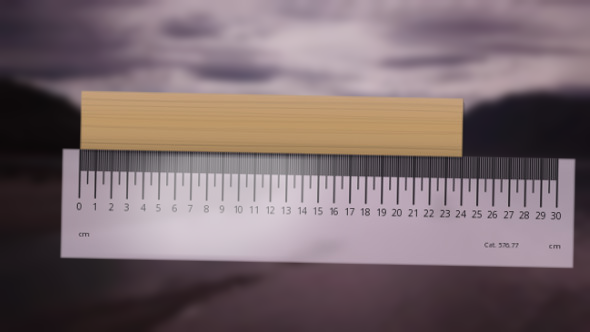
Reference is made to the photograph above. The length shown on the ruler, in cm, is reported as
24 cm
